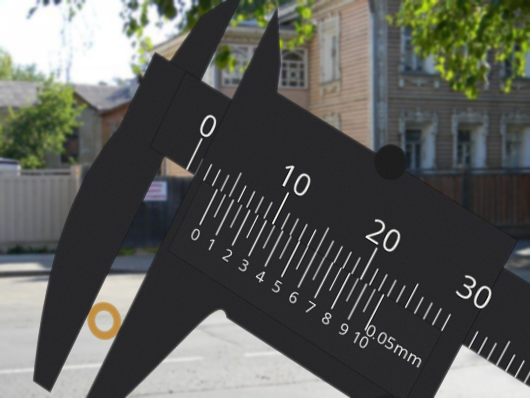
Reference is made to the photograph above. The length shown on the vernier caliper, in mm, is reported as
3.6 mm
